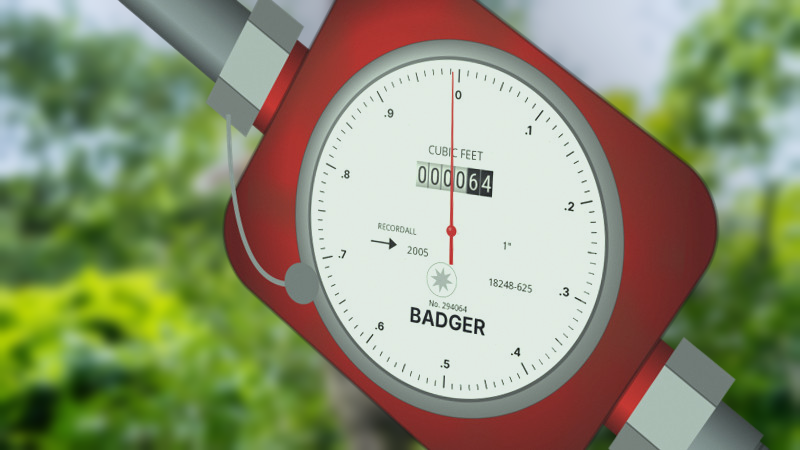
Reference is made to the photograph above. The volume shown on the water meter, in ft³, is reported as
63.99 ft³
